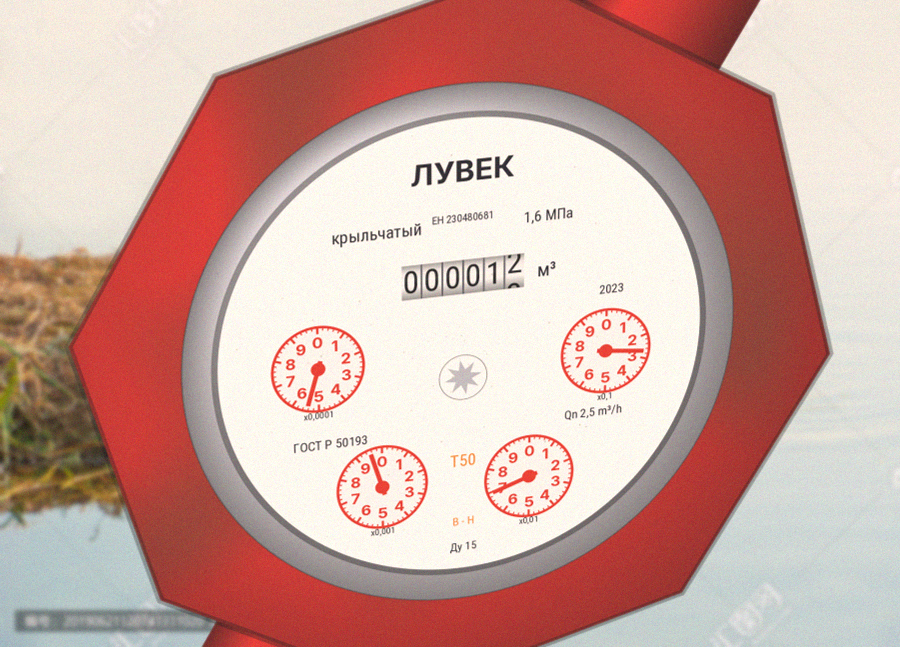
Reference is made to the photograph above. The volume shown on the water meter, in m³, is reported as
12.2695 m³
